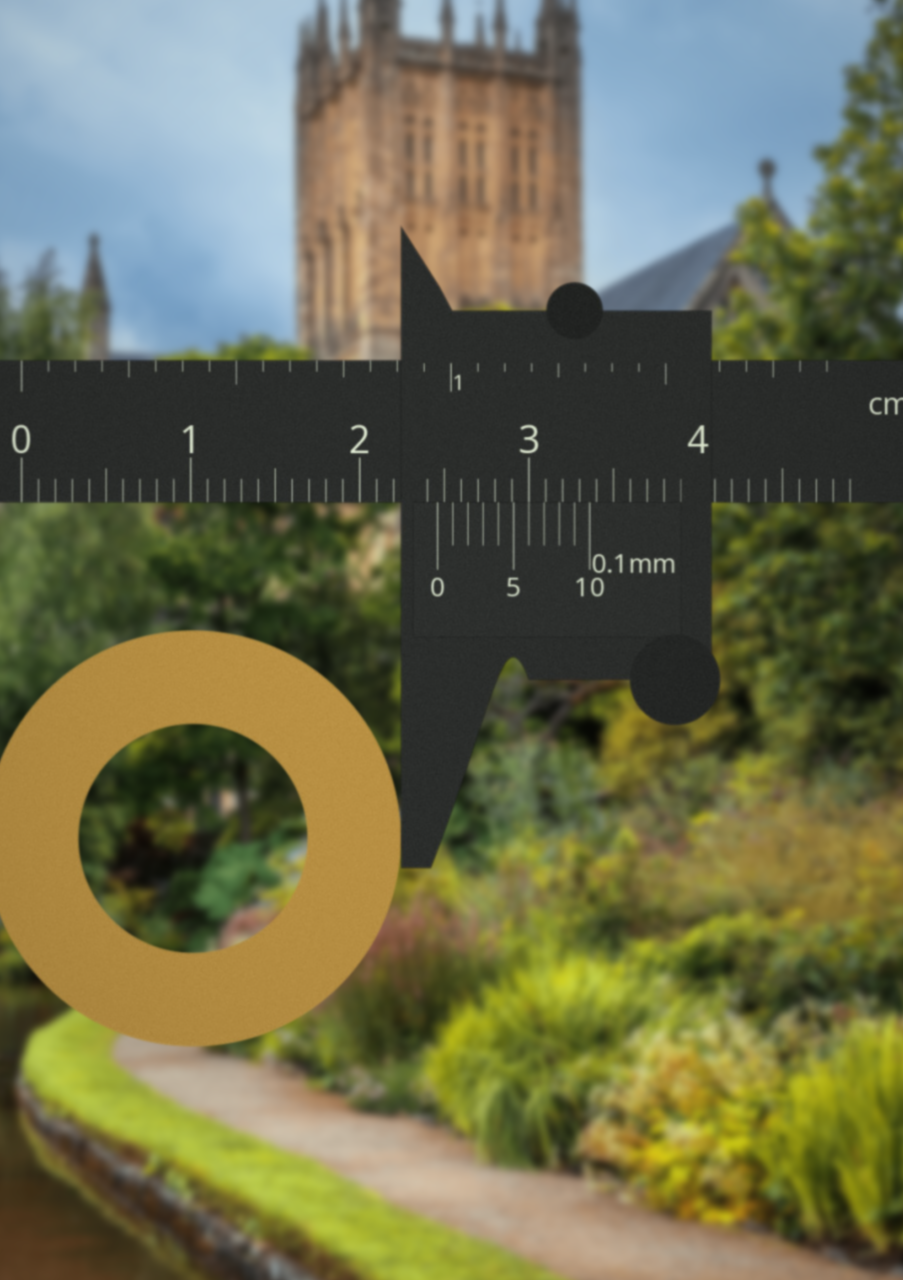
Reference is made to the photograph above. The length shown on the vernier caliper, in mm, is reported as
24.6 mm
